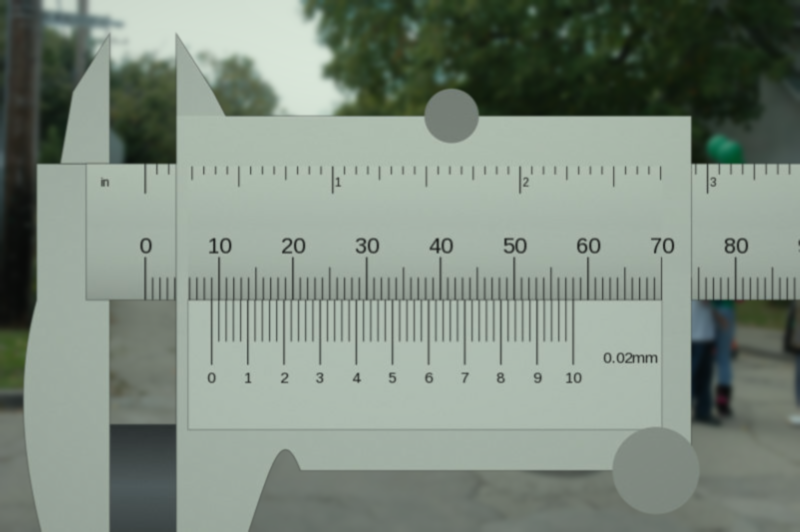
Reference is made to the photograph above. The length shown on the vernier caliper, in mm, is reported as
9.0 mm
